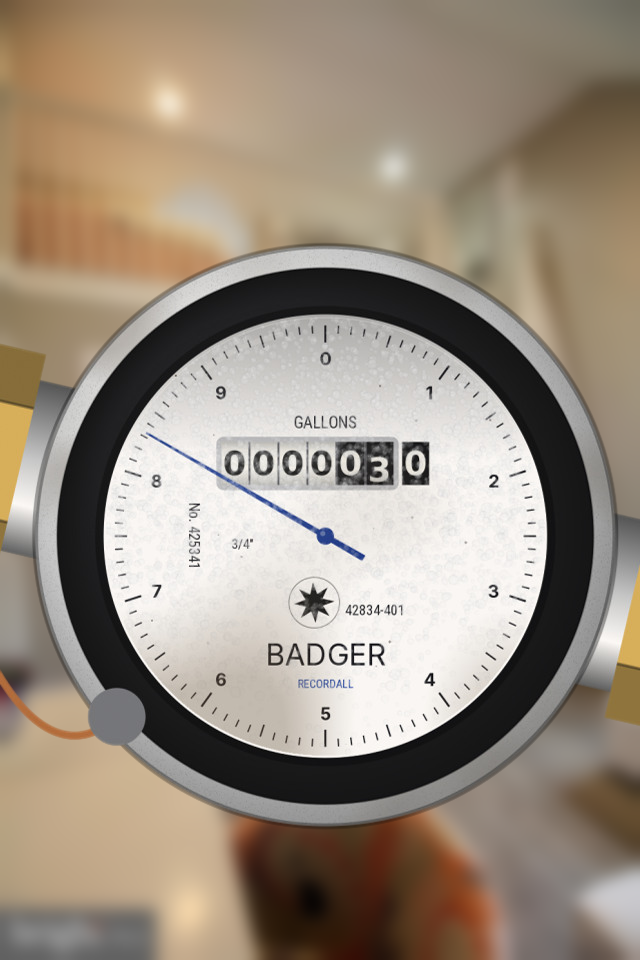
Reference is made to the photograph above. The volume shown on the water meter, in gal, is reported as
28.3 gal
